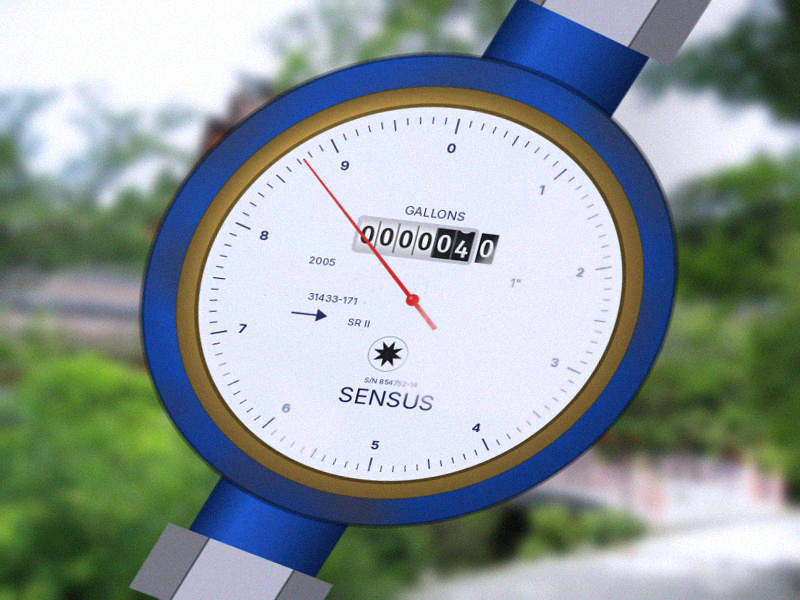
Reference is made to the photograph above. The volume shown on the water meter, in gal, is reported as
38.7 gal
